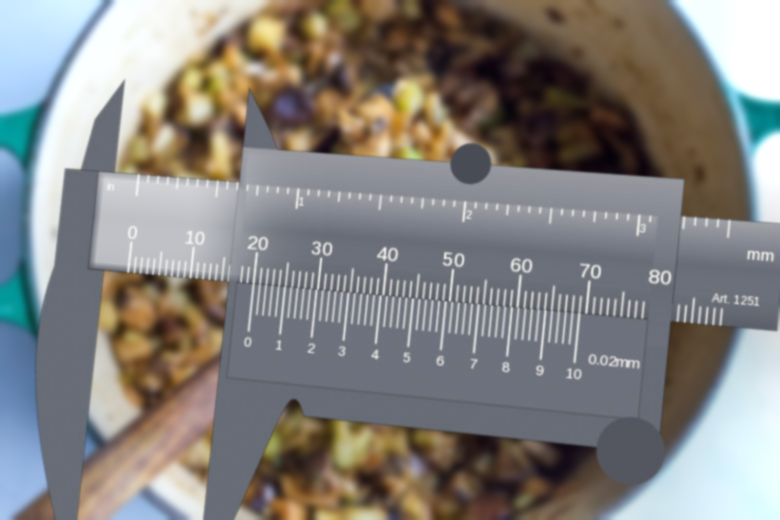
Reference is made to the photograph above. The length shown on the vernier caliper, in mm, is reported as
20.0 mm
